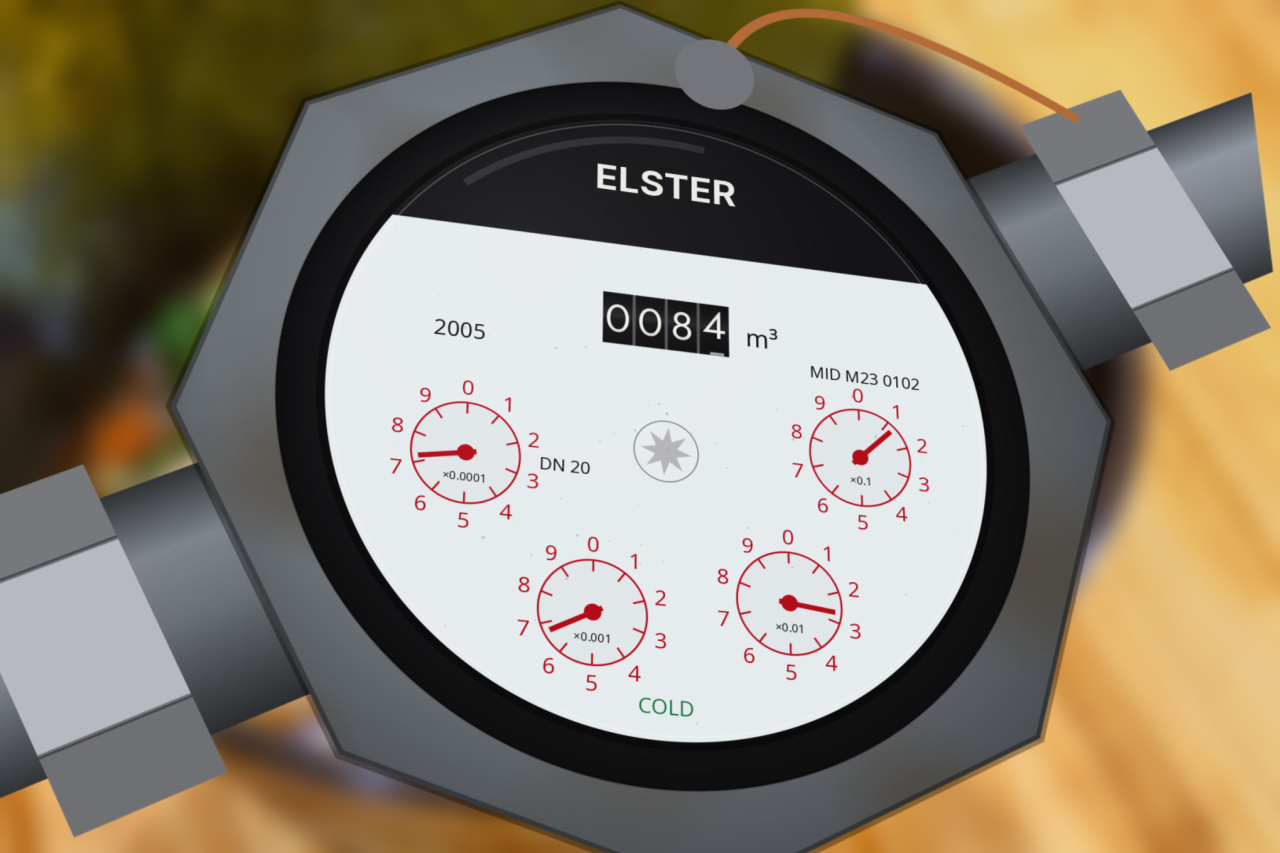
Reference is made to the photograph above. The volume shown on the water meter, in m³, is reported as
84.1267 m³
